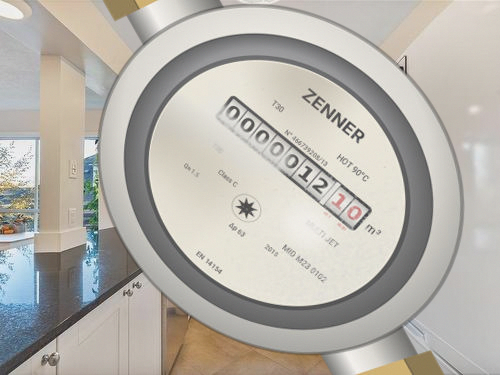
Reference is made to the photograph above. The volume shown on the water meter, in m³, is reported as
12.10 m³
